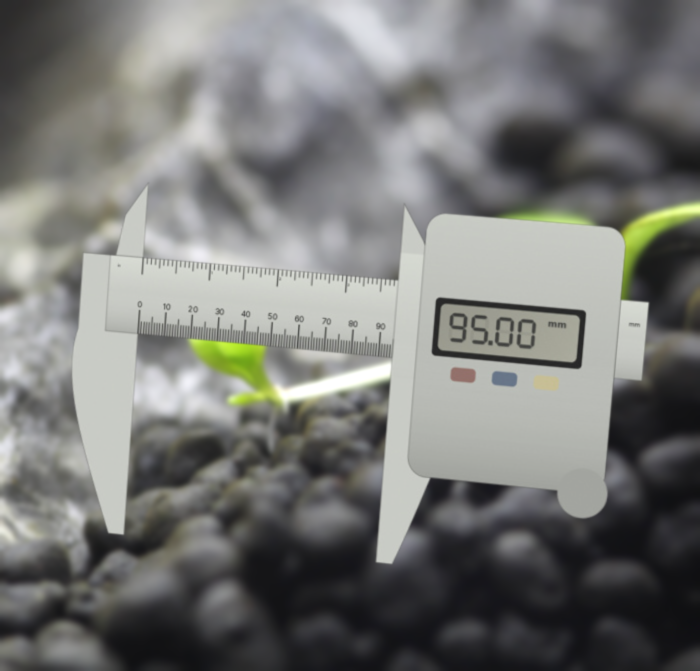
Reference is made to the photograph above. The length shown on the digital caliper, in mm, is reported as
95.00 mm
